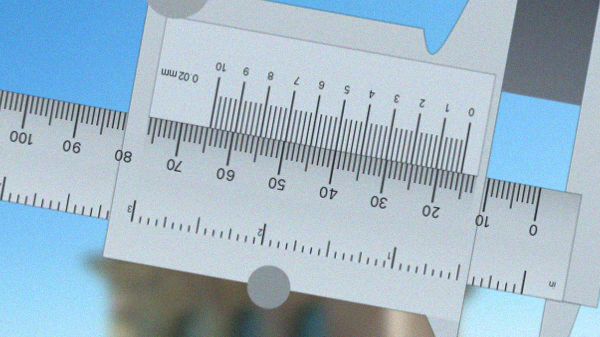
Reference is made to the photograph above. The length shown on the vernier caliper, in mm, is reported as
15.5 mm
